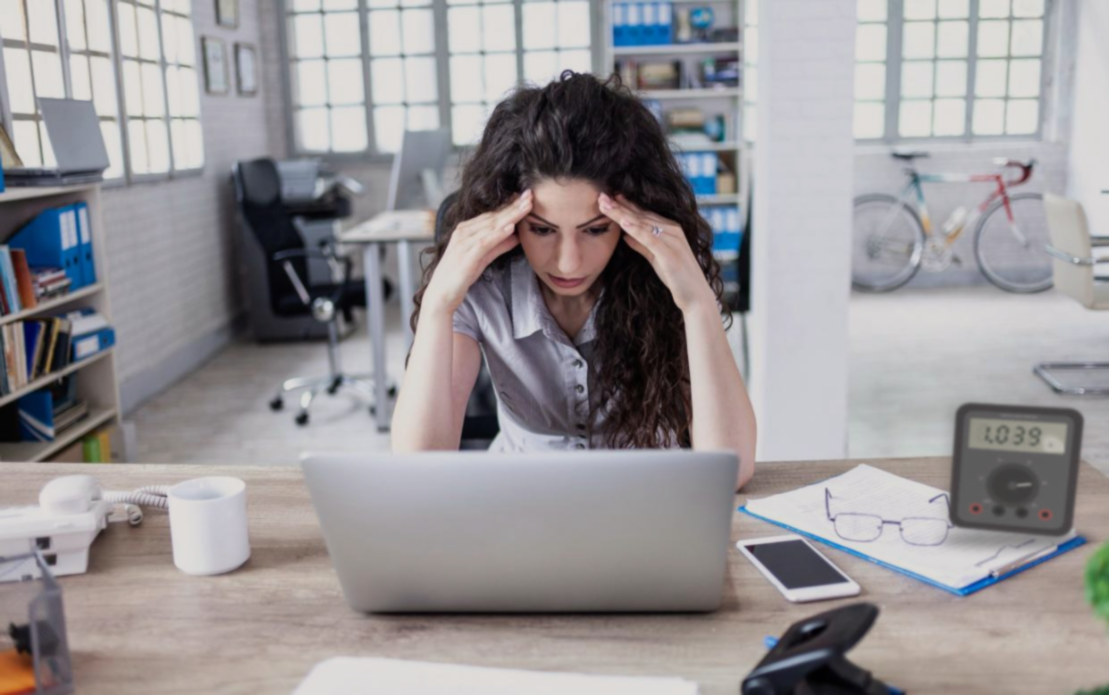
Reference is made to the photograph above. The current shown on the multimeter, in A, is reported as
1.039 A
